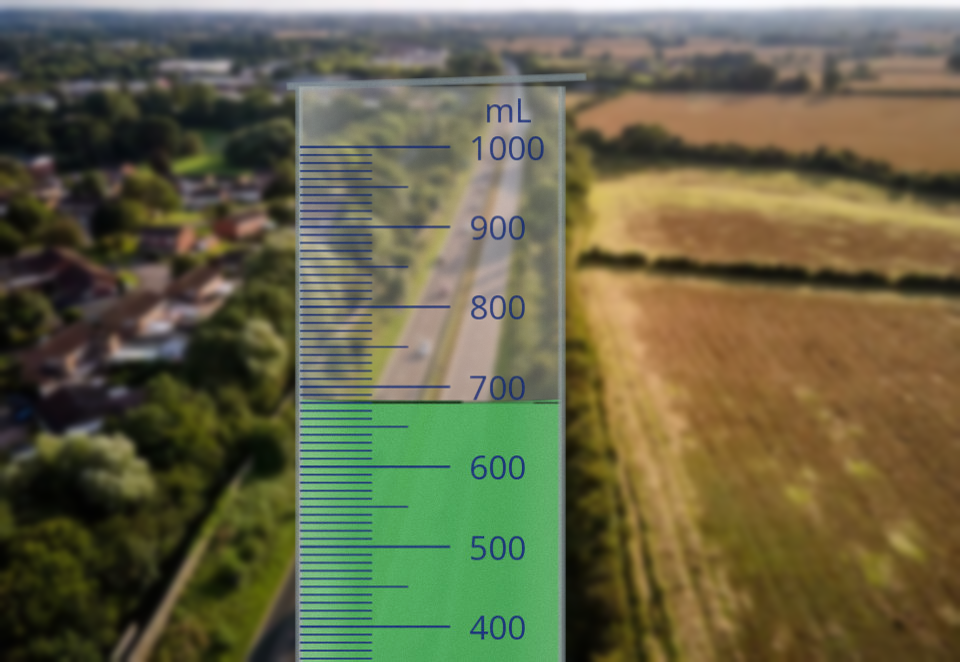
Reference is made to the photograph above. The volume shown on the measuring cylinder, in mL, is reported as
680 mL
